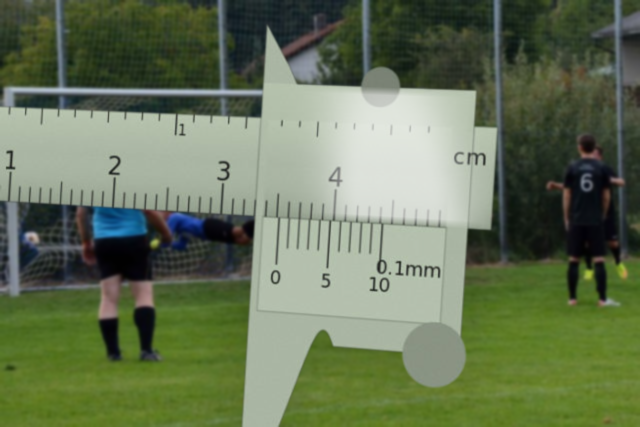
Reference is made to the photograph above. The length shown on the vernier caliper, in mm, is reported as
35.2 mm
